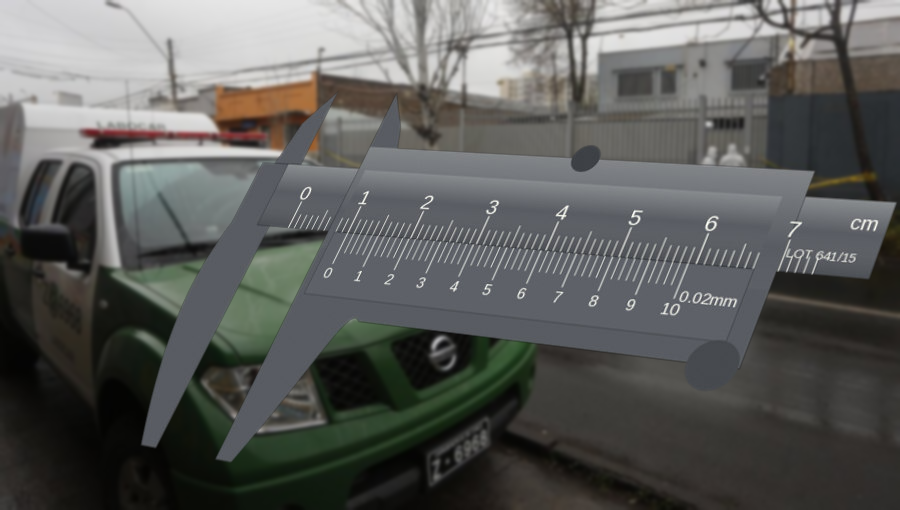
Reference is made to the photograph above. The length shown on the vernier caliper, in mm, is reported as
10.0 mm
